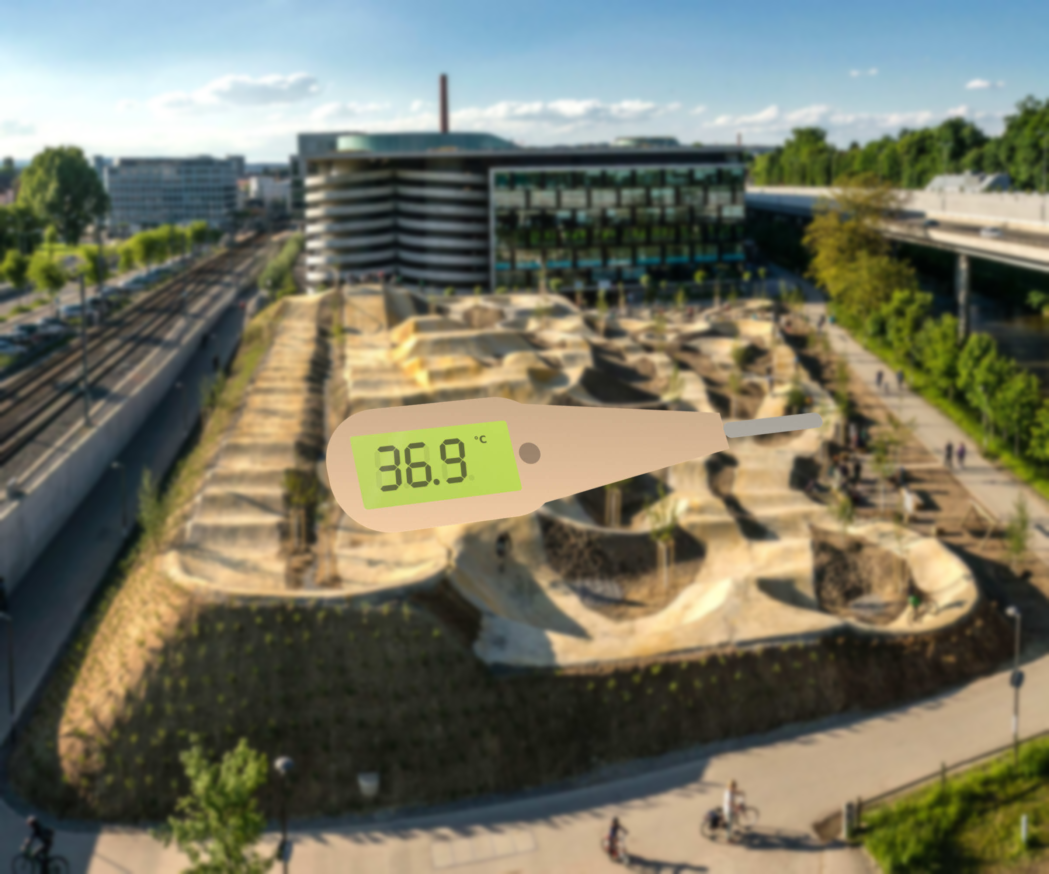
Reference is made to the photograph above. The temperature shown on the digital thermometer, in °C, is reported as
36.9 °C
